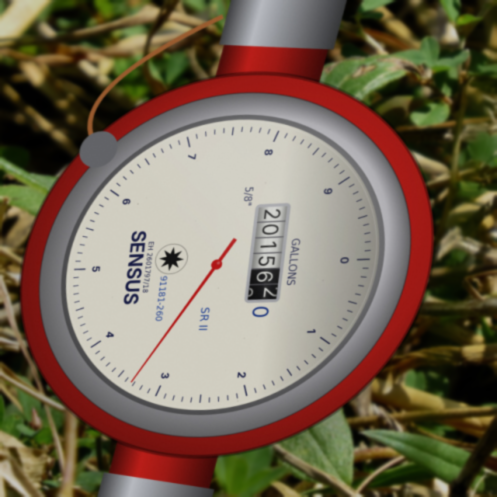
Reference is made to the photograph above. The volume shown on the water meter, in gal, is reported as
2015623.3 gal
